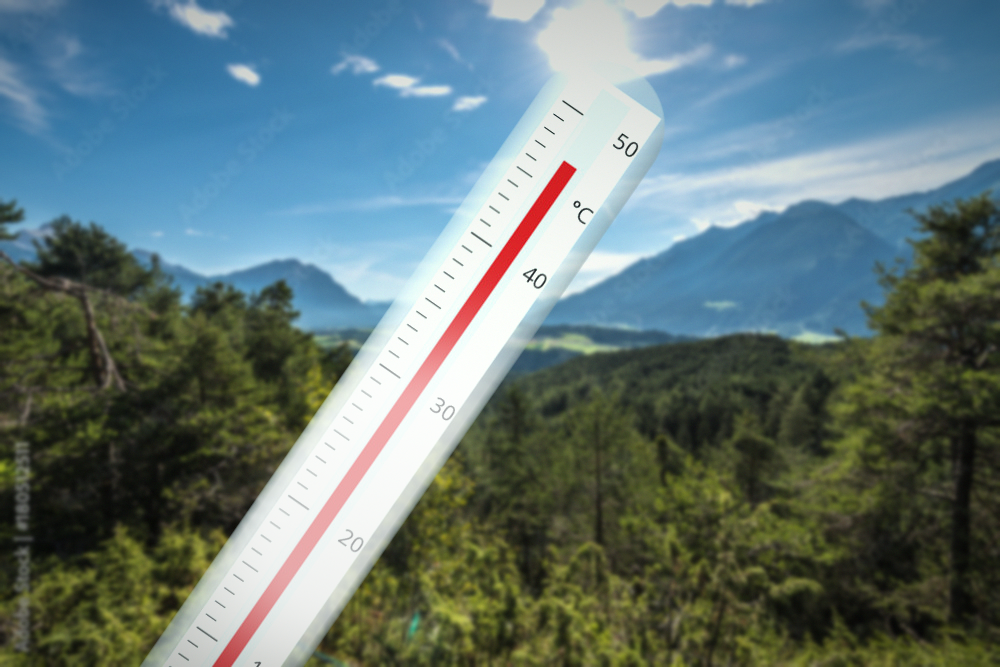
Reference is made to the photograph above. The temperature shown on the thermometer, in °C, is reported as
47 °C
